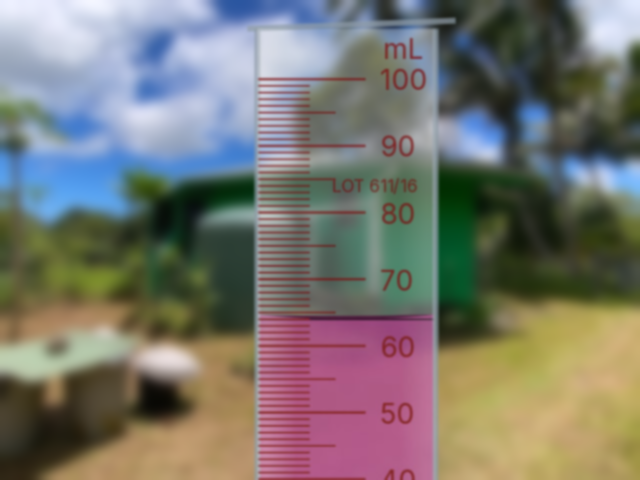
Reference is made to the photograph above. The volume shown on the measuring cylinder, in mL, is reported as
64 mL
